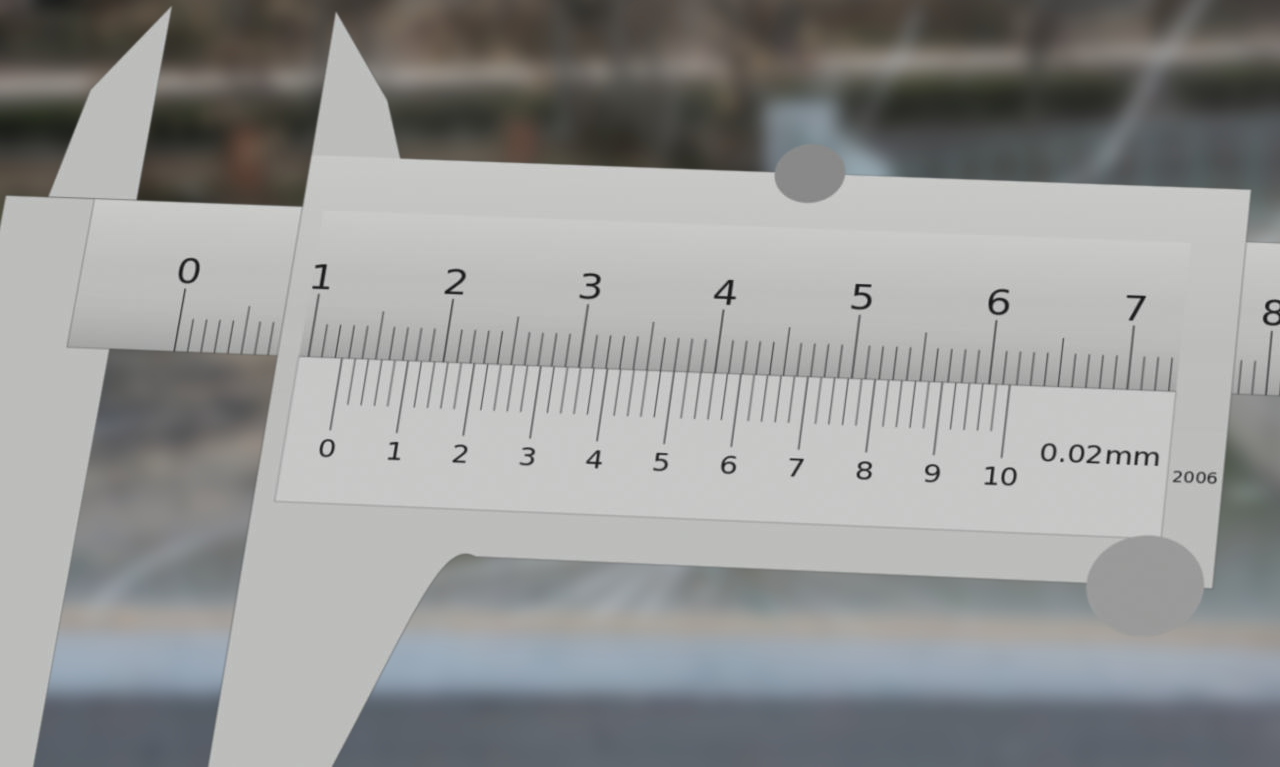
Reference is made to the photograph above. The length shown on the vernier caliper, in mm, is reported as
12.5 mm
